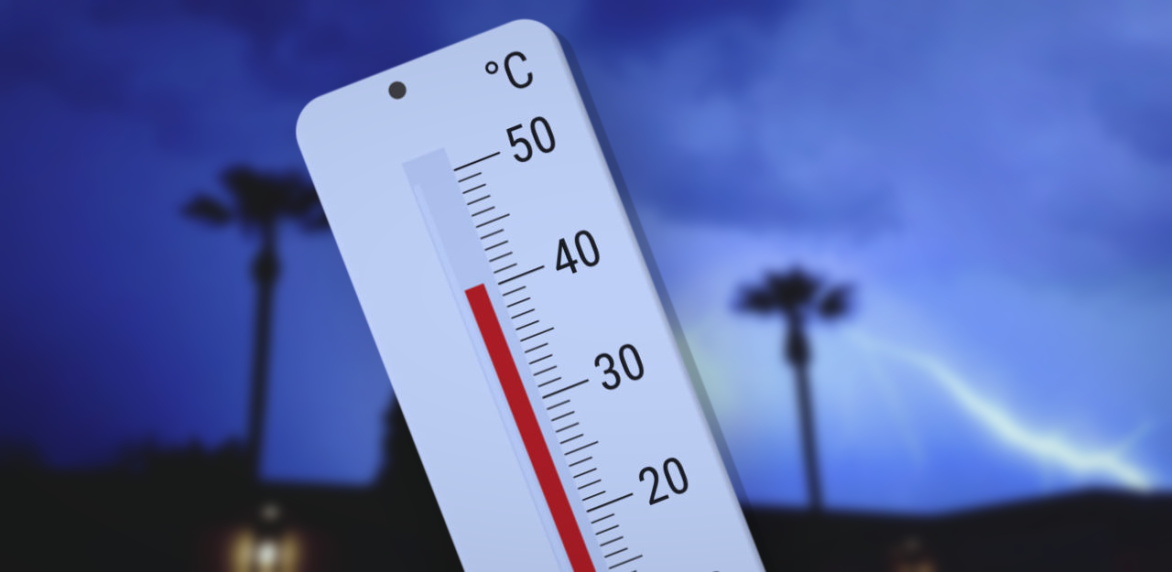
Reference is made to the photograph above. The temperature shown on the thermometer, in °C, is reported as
40.5 °C
